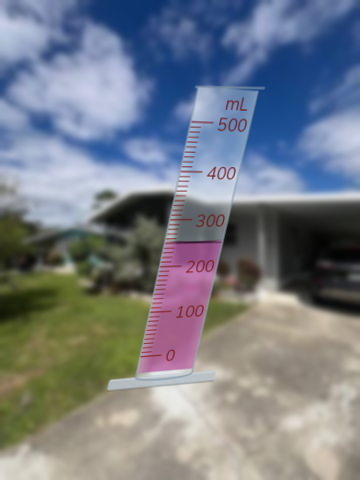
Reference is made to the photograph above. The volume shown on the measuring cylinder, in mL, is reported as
250 mL
